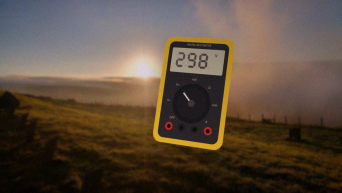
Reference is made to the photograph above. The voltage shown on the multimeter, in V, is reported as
298 V
